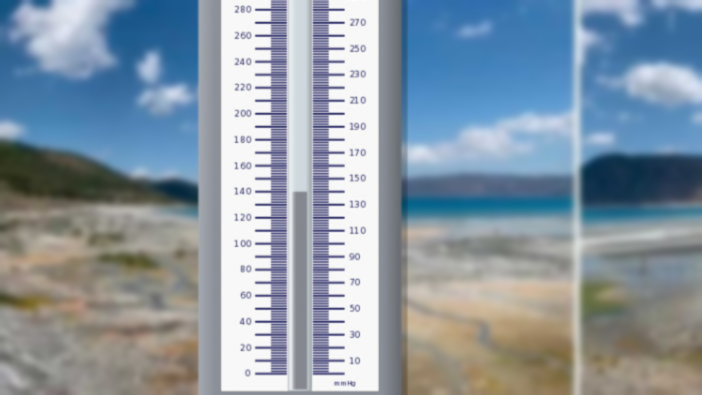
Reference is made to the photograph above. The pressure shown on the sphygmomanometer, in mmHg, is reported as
140 mmHg
